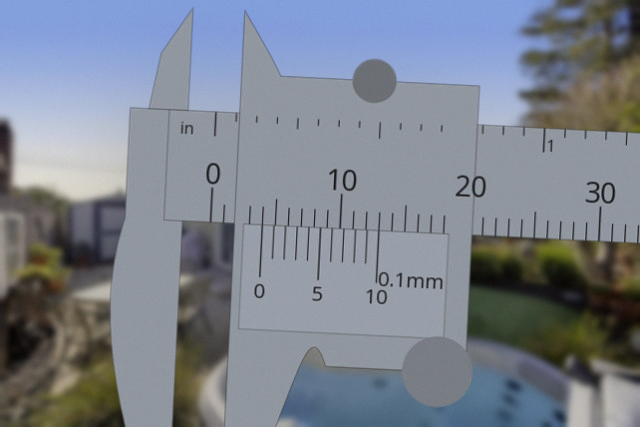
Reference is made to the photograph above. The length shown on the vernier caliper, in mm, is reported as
4.0 mm
